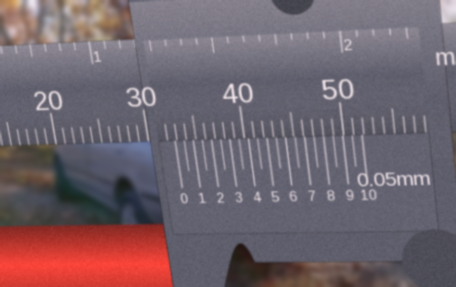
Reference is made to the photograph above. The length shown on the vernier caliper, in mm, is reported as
32.8 mm
